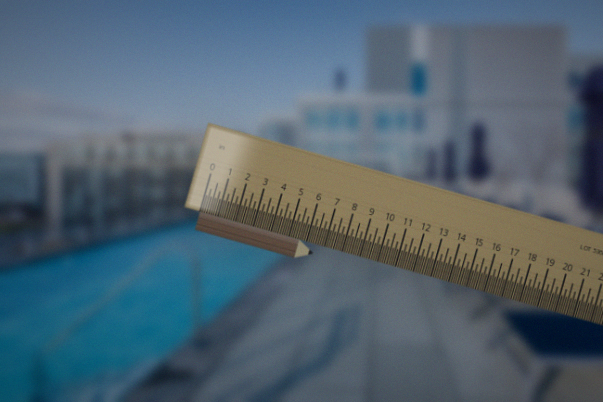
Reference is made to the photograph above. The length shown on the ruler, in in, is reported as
6.5 in
